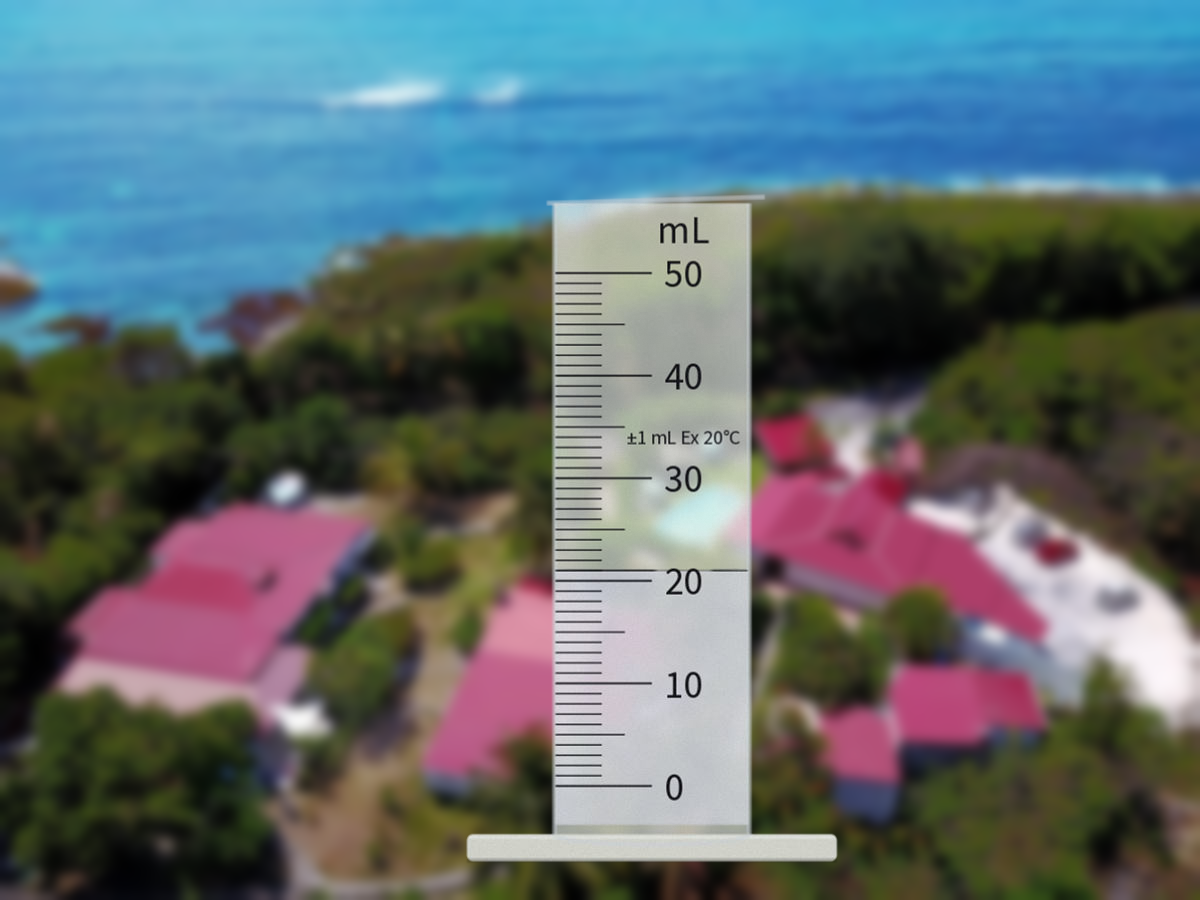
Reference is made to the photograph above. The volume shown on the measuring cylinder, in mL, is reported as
21 mL
